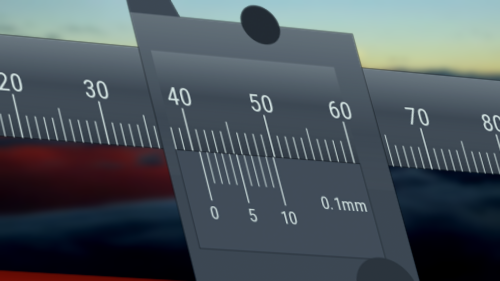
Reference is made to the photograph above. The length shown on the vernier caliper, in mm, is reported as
40.8 mm
